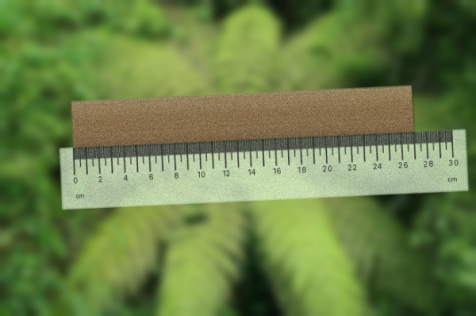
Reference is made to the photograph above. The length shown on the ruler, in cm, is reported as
27 cm
